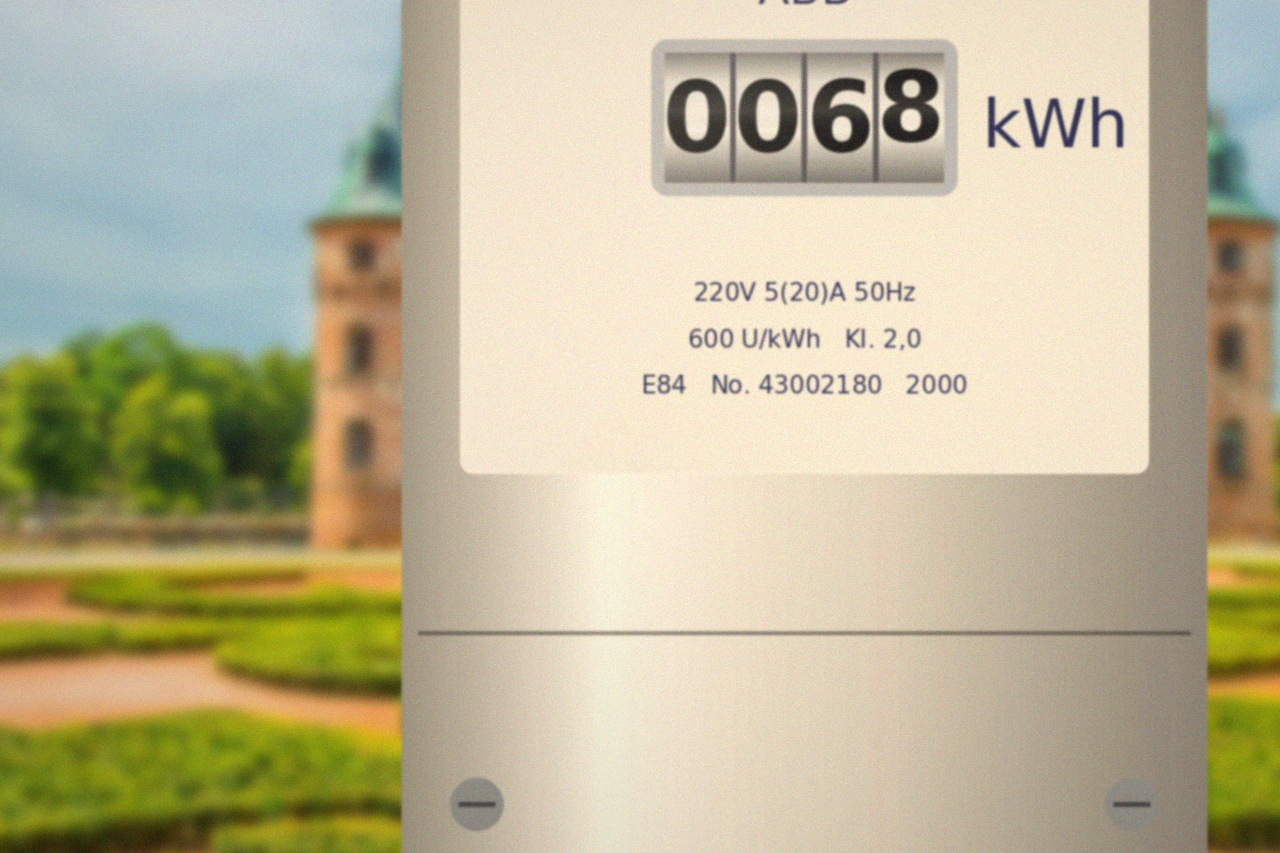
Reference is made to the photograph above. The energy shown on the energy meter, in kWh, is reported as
68 kWh
